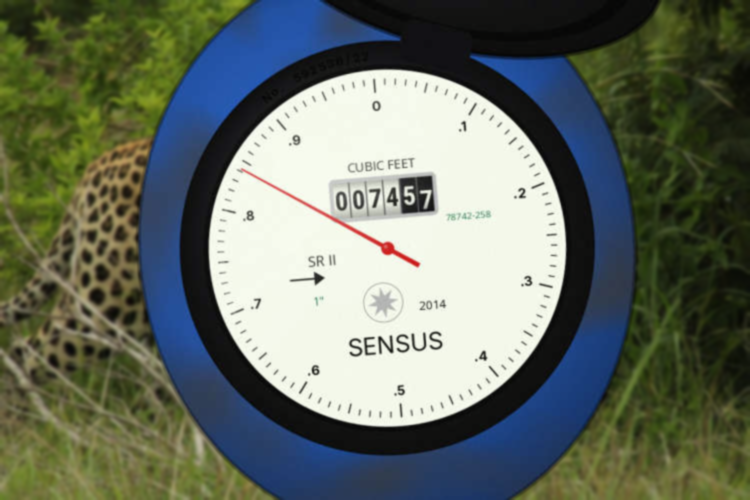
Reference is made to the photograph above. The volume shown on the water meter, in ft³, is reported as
7456.84 ft³
